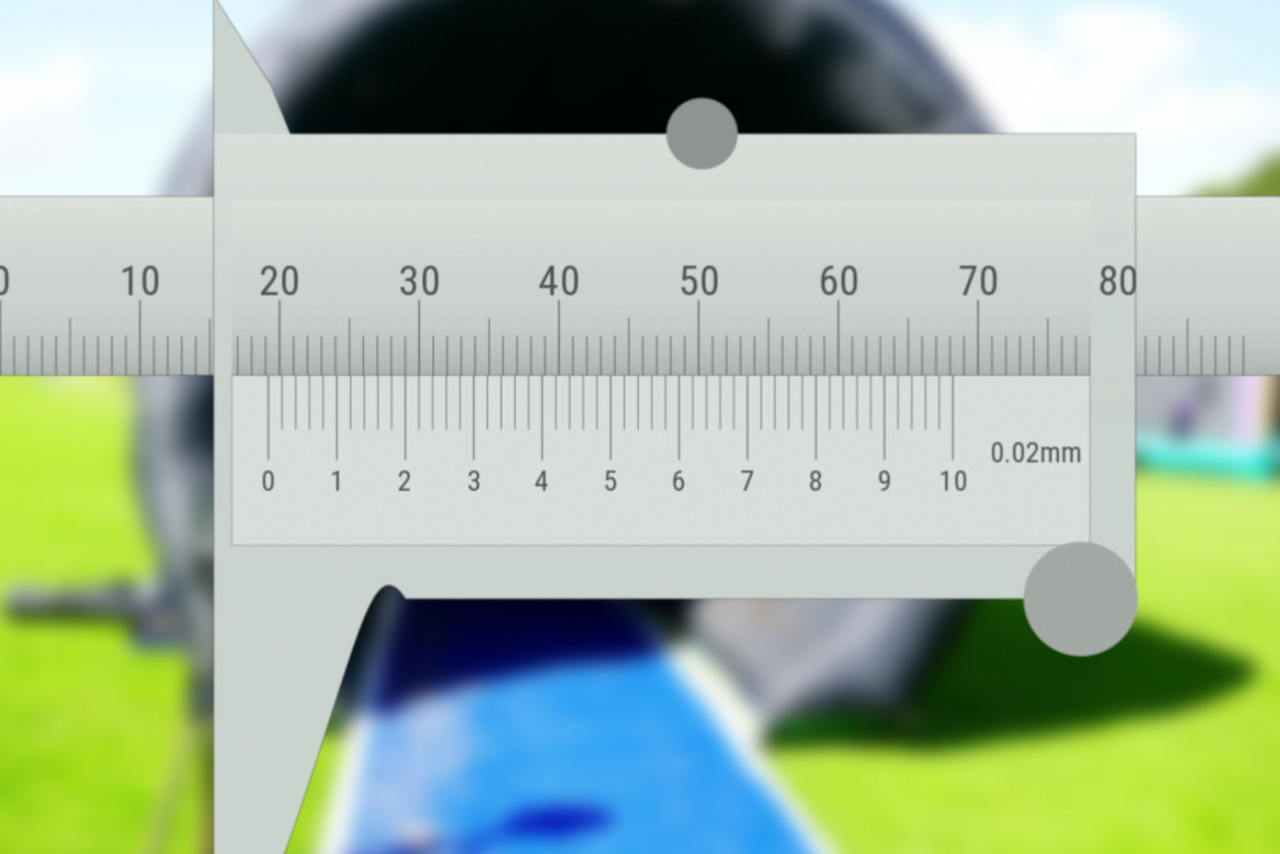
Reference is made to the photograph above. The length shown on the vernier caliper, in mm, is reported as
19.2 mm
